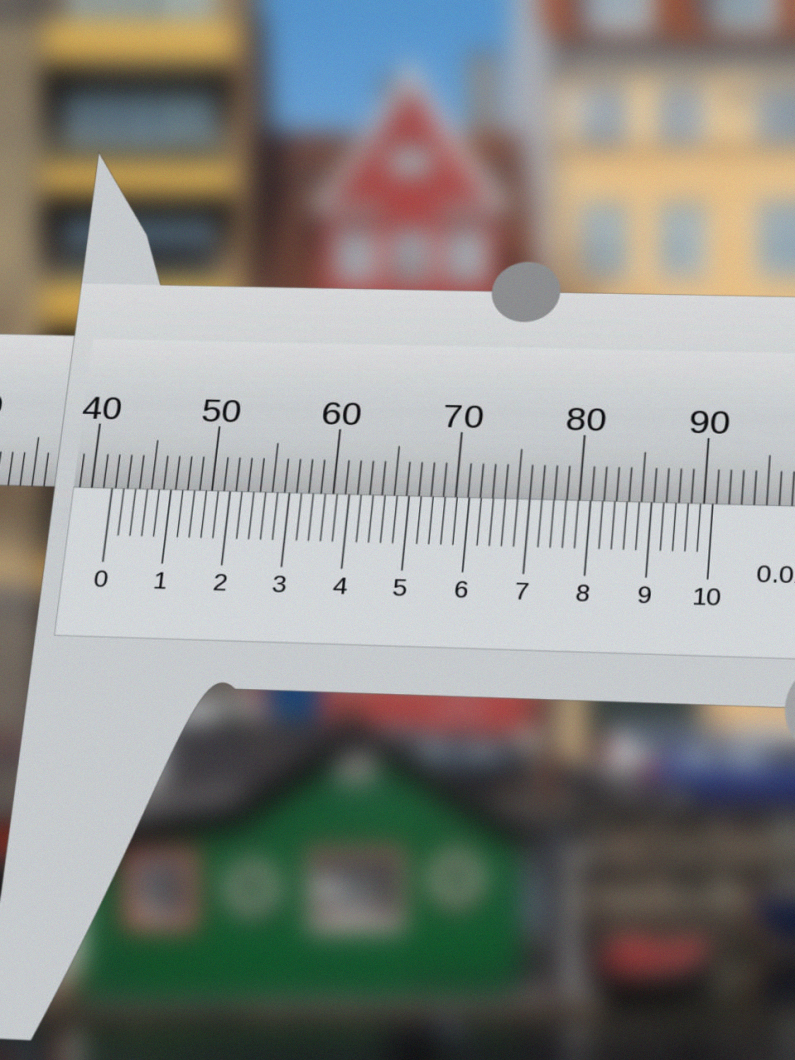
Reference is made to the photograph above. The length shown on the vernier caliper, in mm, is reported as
41.7 mm
